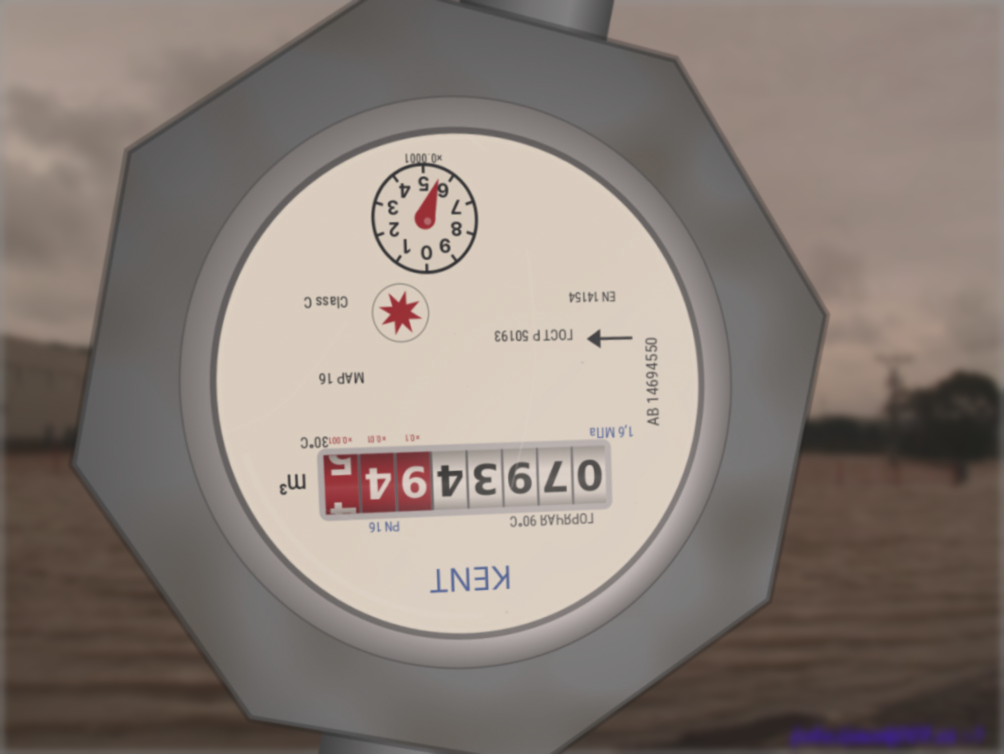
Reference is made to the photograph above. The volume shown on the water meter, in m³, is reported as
7934.9445 m³
